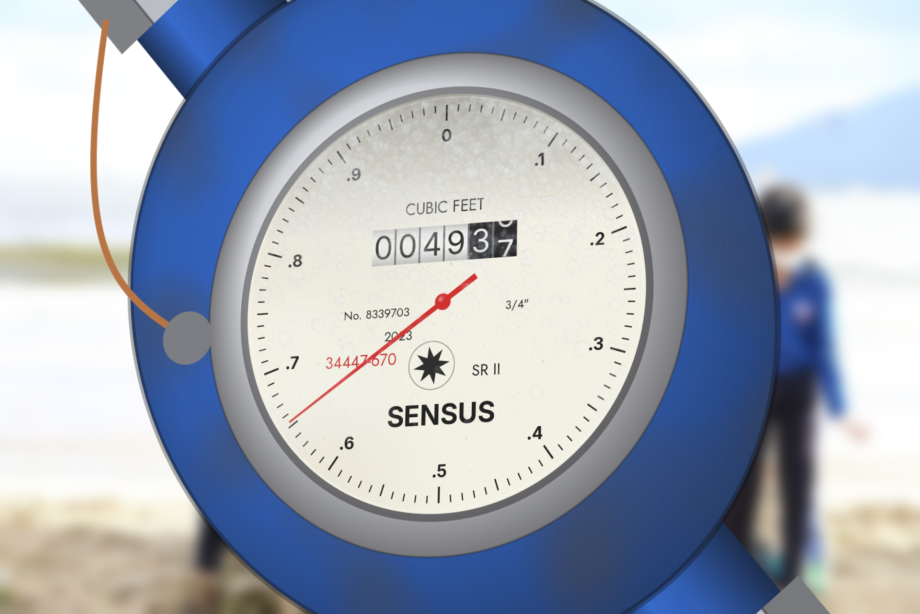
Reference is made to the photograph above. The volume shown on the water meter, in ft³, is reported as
4936.65 ft³
